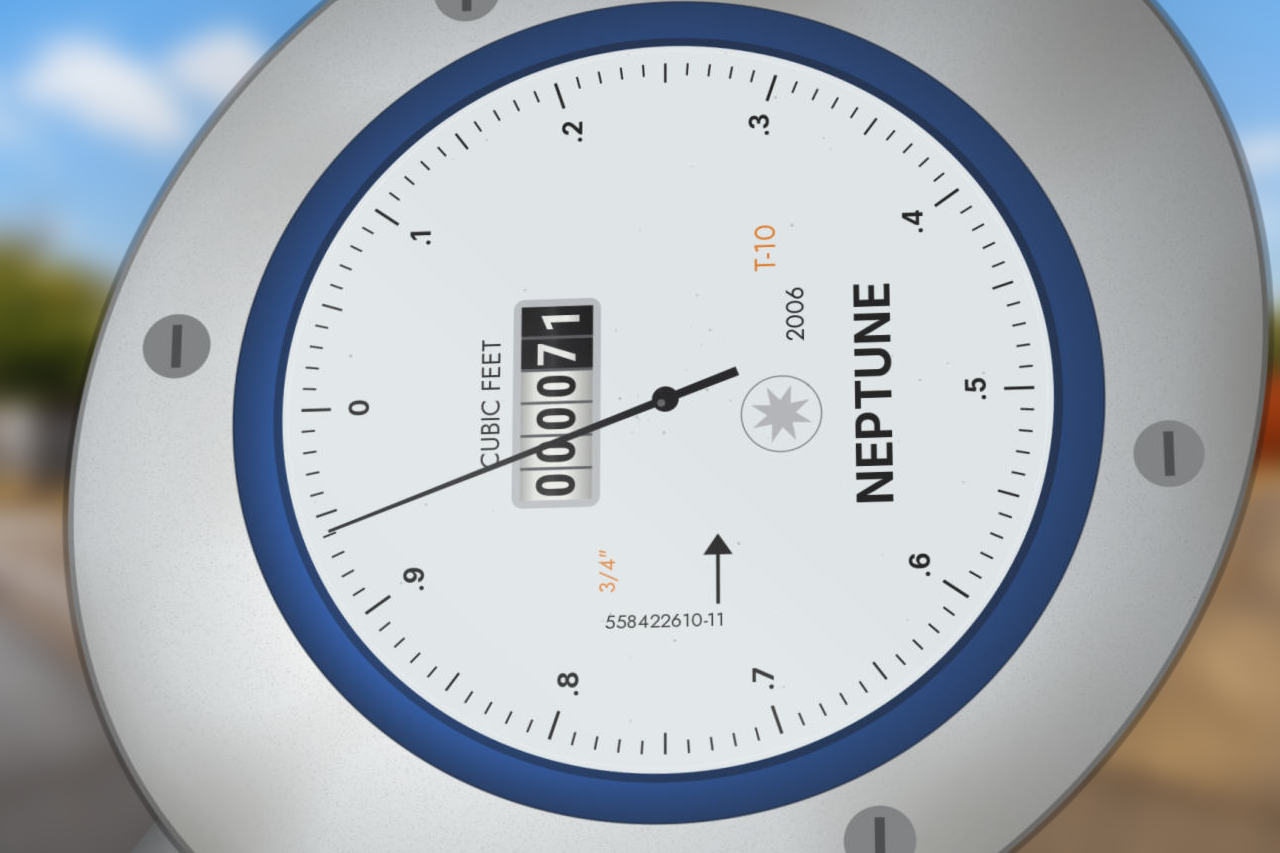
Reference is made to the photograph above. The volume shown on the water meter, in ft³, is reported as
70.94 ft³
